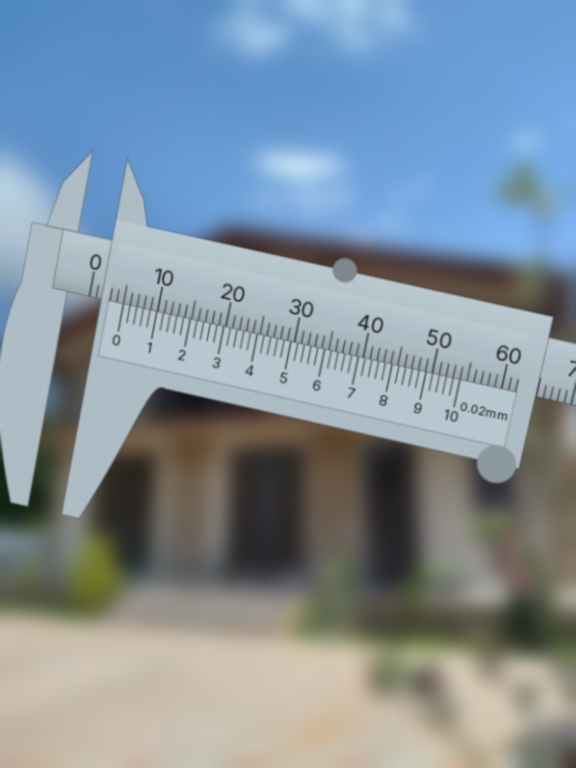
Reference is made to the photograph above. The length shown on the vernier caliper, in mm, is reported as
5.0 mm
